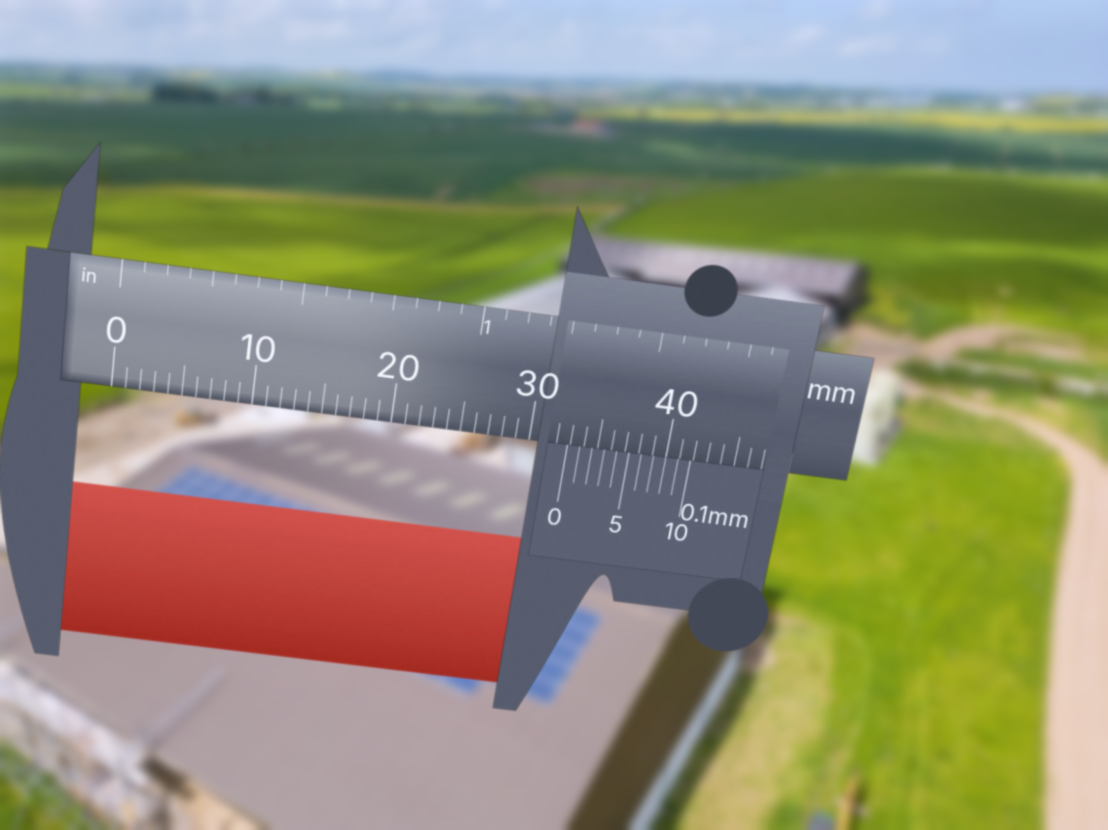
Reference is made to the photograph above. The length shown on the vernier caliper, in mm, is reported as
32.8 mm
